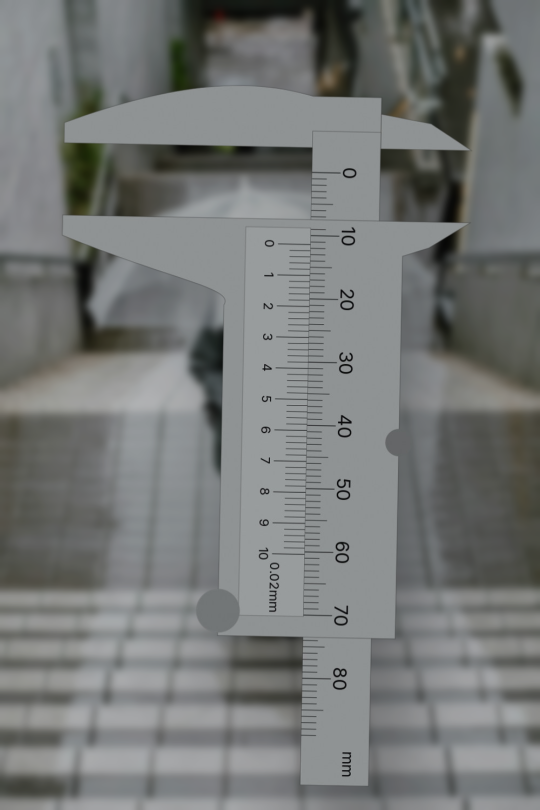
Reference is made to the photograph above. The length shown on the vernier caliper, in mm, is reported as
11.4 mm
